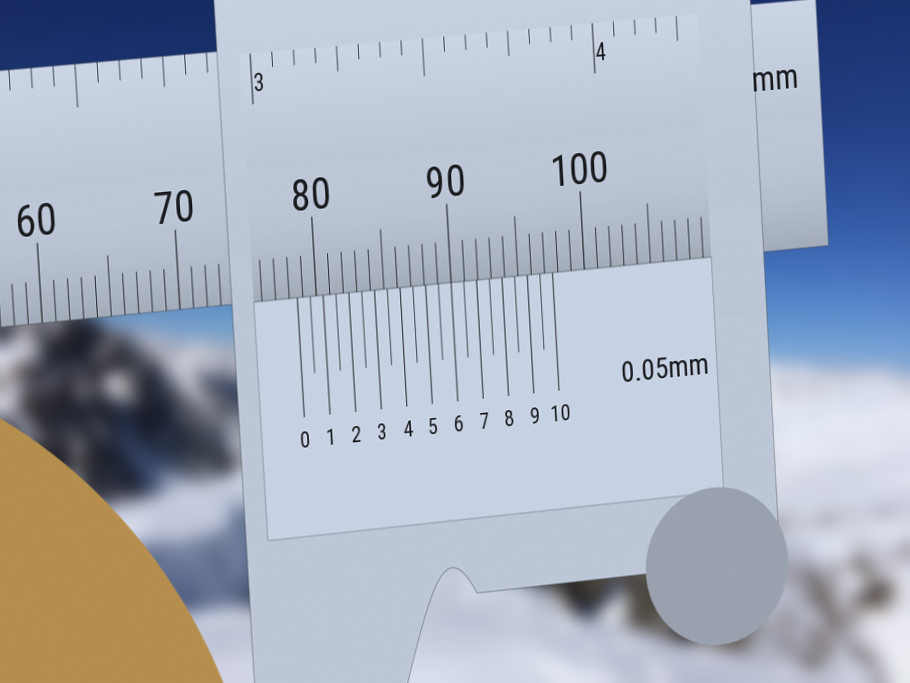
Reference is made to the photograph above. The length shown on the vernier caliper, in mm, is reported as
78.6 mm
